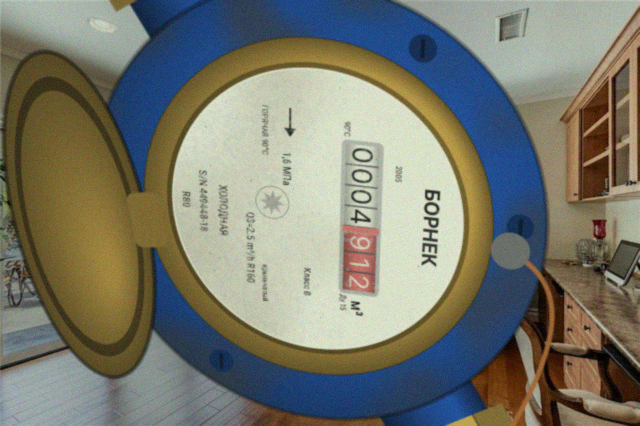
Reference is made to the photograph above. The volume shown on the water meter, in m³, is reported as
4.912 m³
